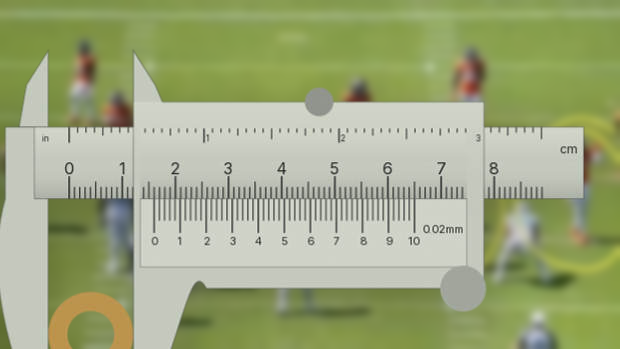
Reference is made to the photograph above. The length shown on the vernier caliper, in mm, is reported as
16.0 mm
